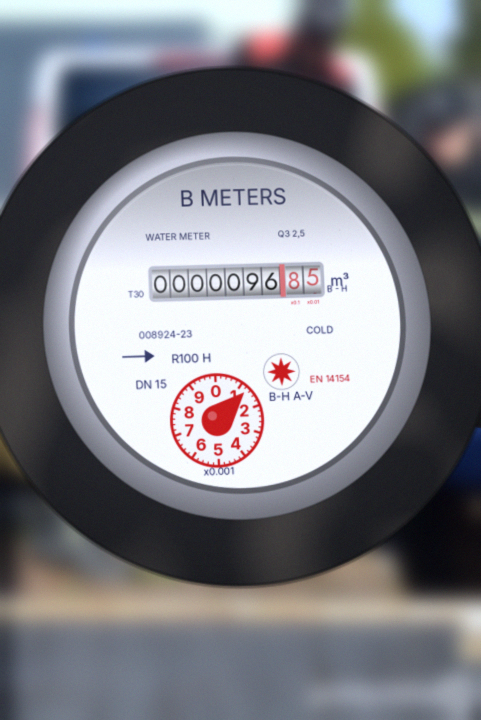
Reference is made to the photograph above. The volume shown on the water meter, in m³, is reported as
96.851 m³
